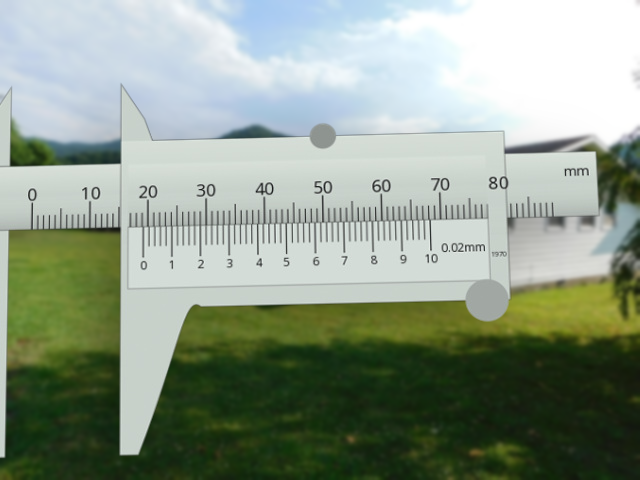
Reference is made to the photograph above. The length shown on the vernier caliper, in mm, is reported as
19.2 mm
